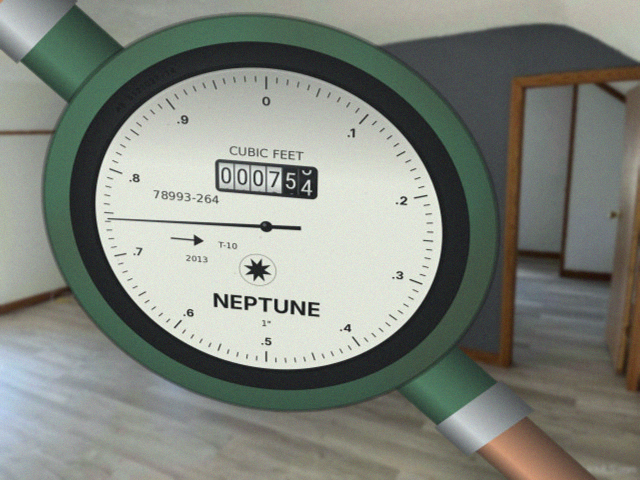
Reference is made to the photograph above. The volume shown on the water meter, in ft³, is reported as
753.74 ft³
